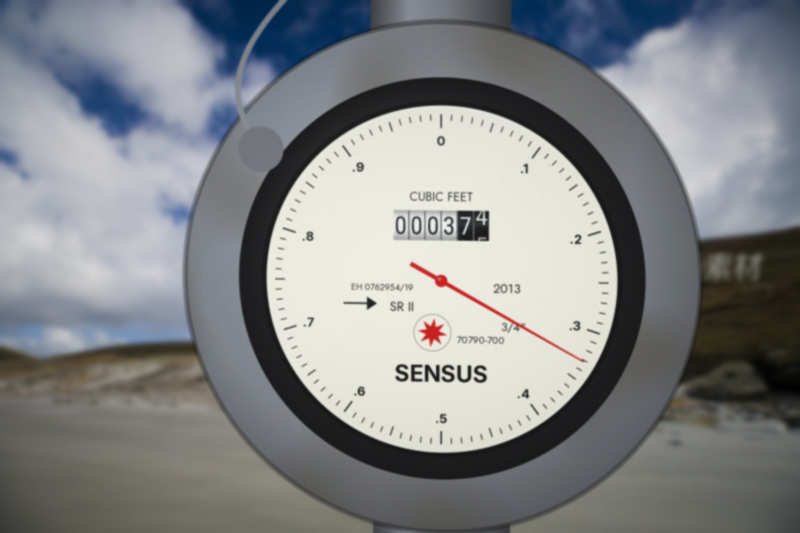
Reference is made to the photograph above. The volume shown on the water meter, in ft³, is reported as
374.33 ft³
